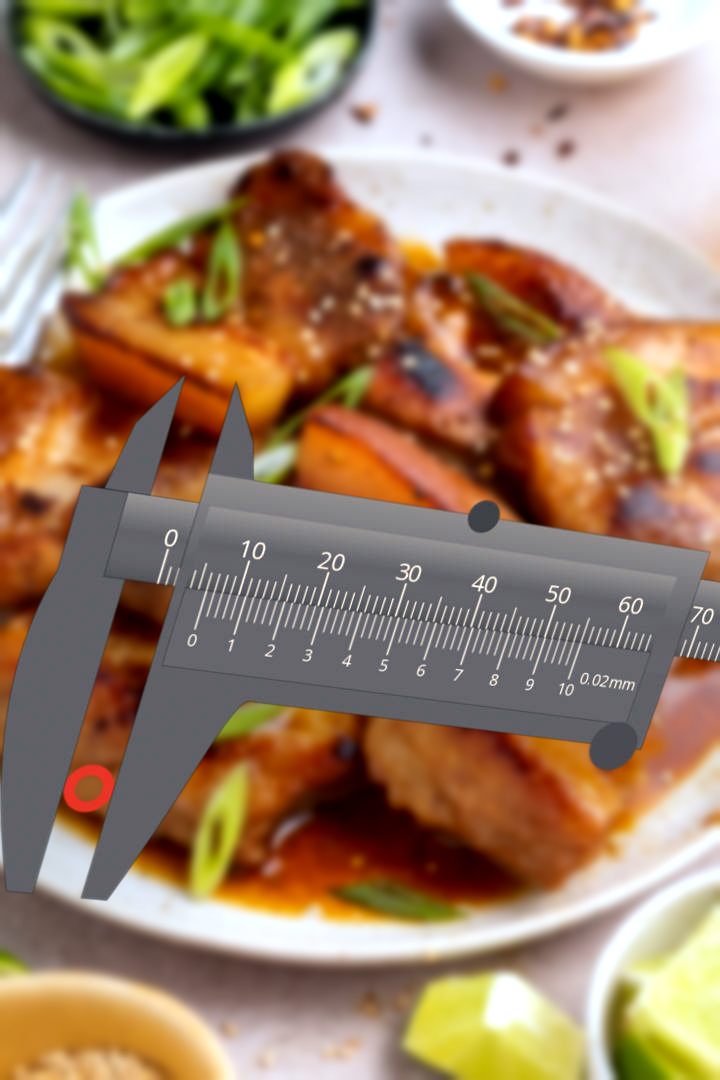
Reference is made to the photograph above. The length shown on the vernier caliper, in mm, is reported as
6.0 mm
